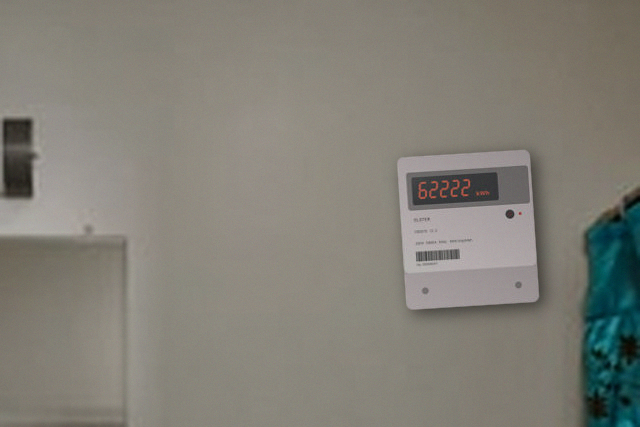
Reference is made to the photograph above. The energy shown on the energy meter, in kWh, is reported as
62222 kWh
